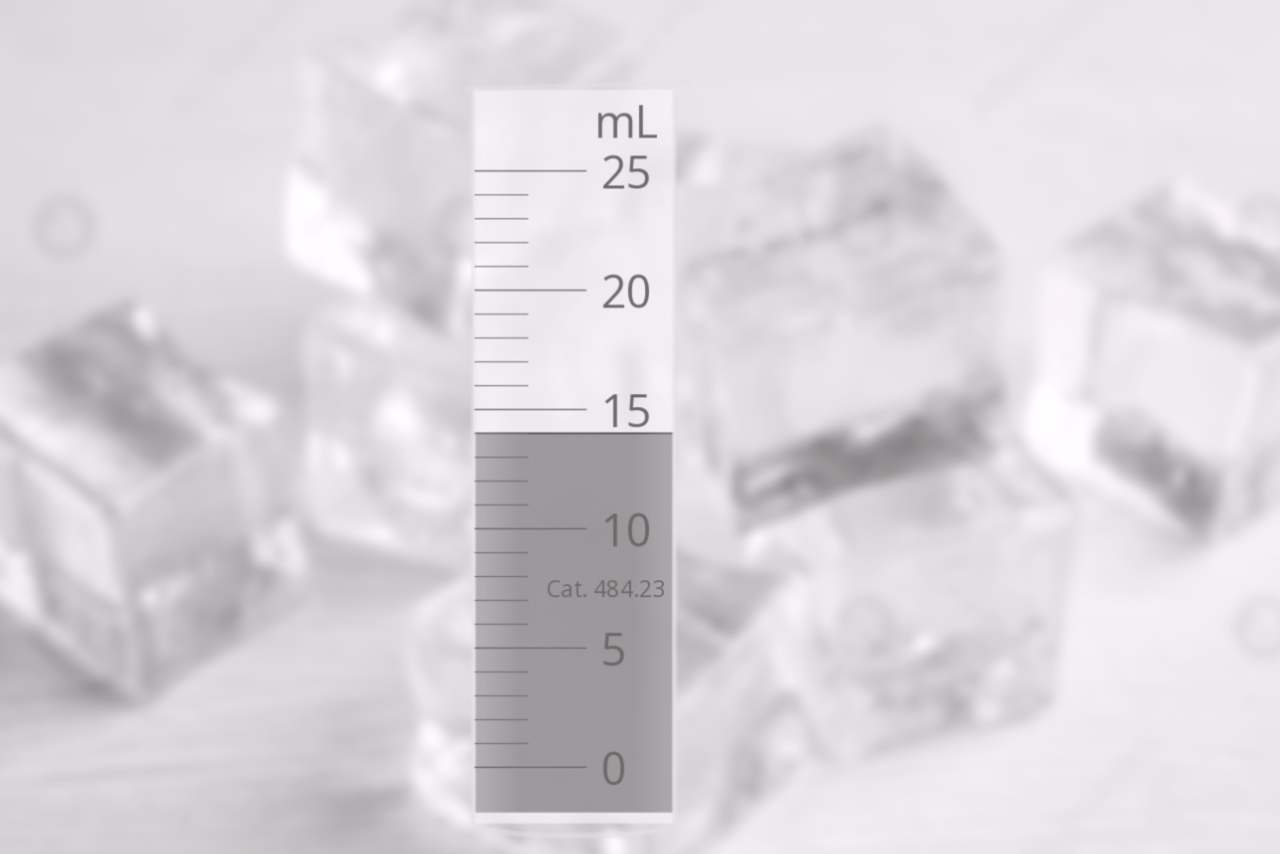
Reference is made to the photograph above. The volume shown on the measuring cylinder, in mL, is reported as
14 mL
